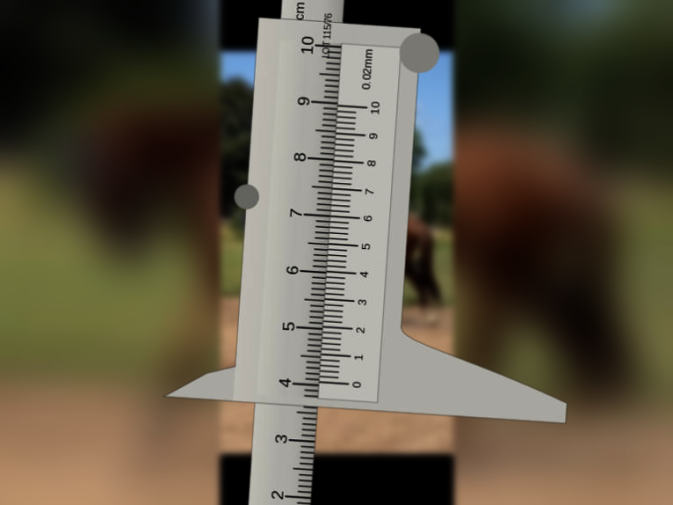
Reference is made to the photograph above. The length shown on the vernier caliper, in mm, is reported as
40.6 mm
